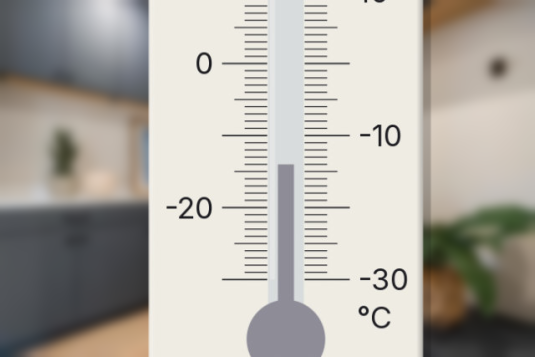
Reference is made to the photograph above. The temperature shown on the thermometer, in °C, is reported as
-14 °C
